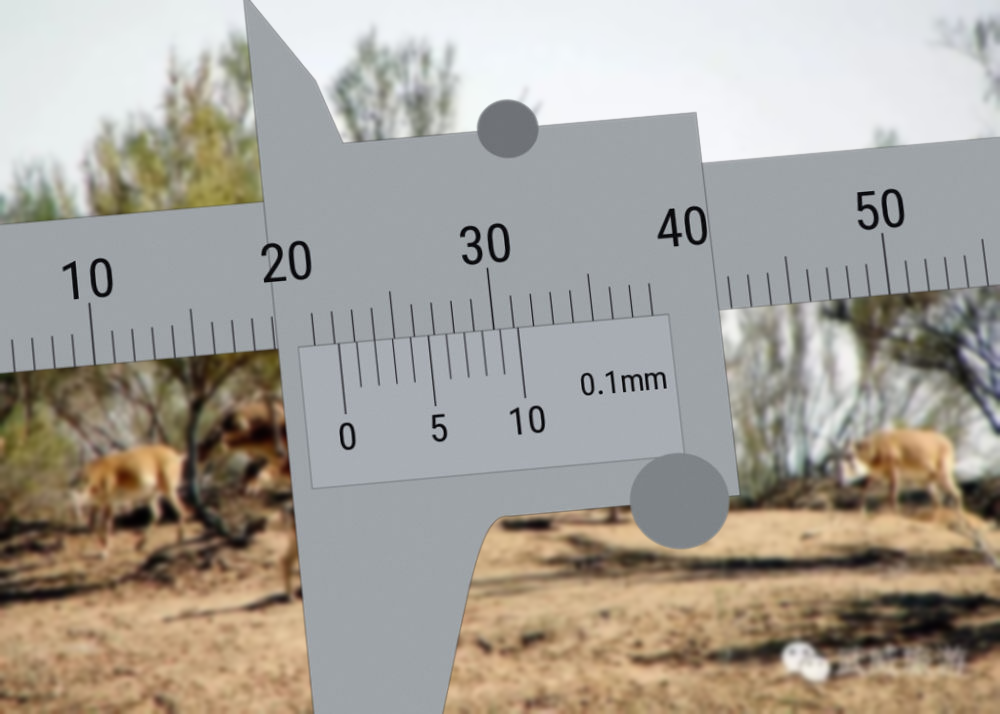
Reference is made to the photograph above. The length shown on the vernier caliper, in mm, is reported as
22.2 mm
